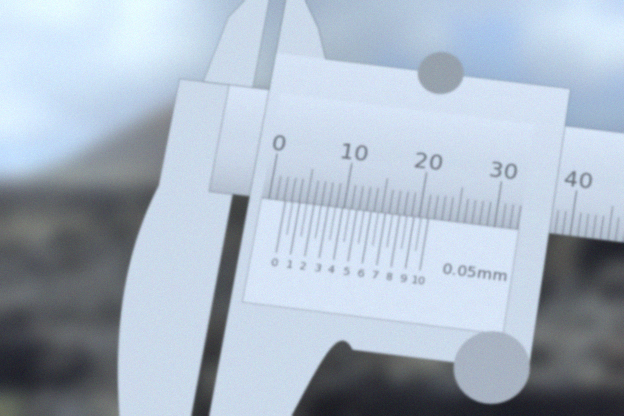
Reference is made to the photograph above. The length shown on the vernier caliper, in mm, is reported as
2.2 mm
